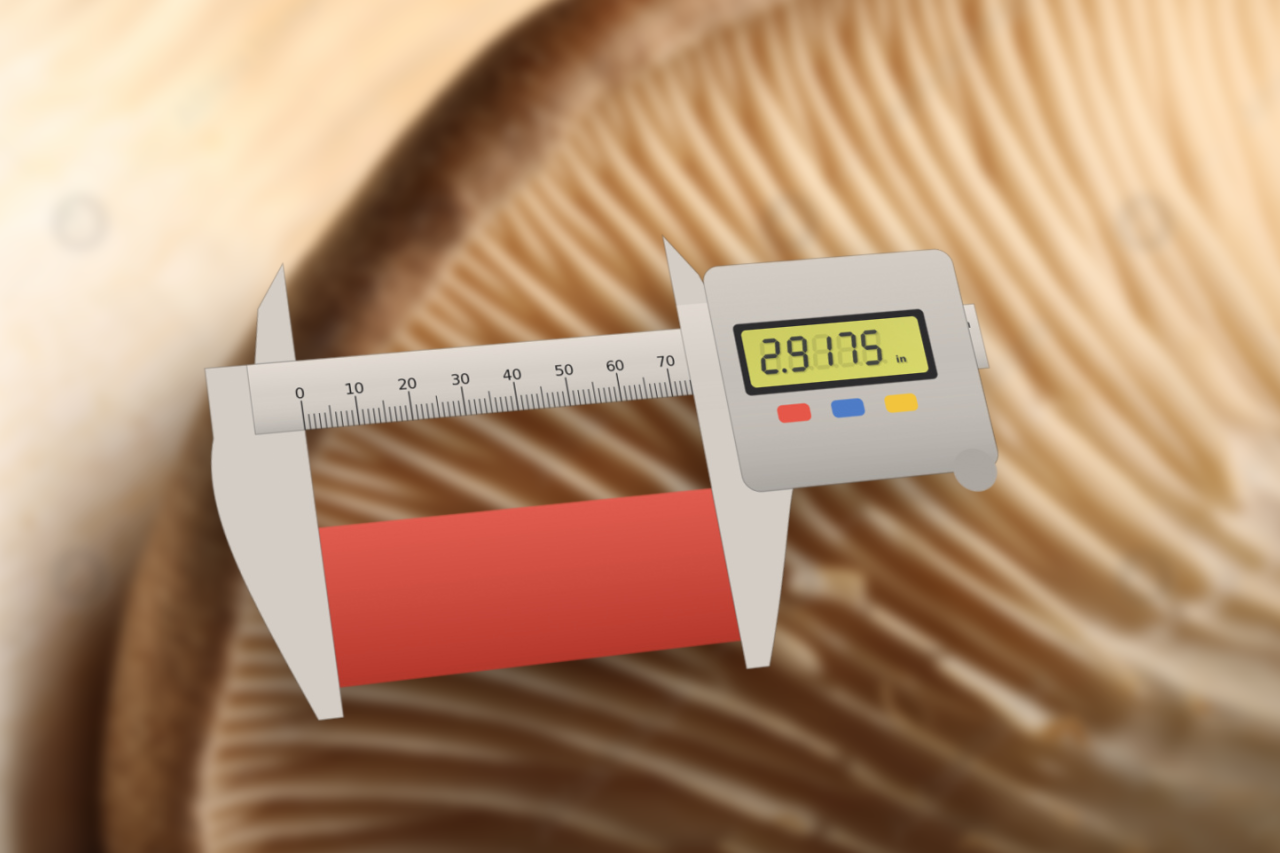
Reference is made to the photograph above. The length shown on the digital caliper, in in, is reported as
2.9175 in
